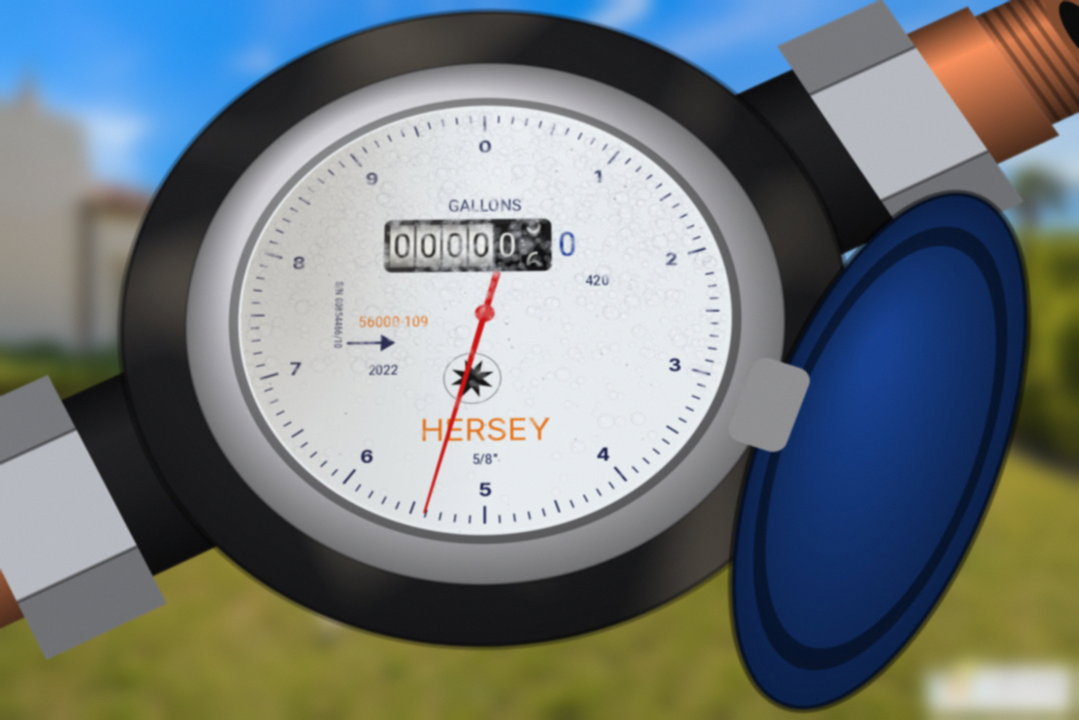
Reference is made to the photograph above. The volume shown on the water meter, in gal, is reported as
55.4 gal
